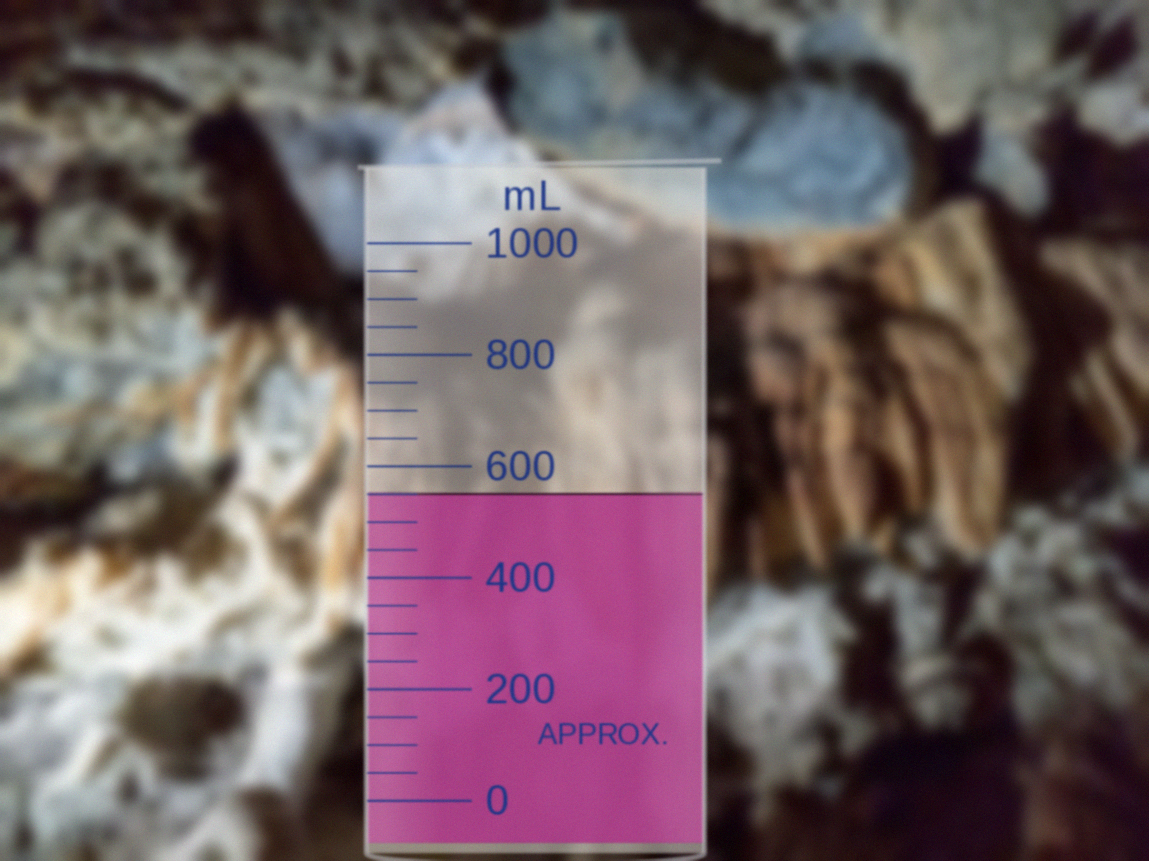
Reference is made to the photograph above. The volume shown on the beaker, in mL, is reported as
550 mL
